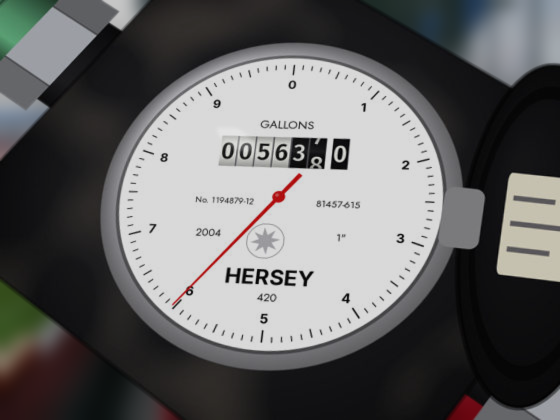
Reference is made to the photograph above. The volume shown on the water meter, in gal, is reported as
56376.0 gal
